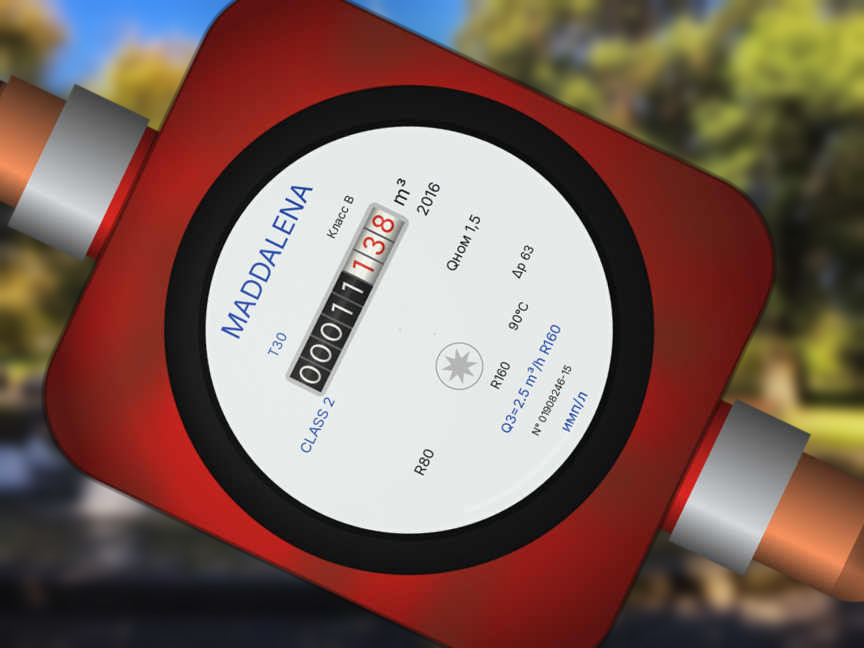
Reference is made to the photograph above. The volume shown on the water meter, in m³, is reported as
11.138 m³
